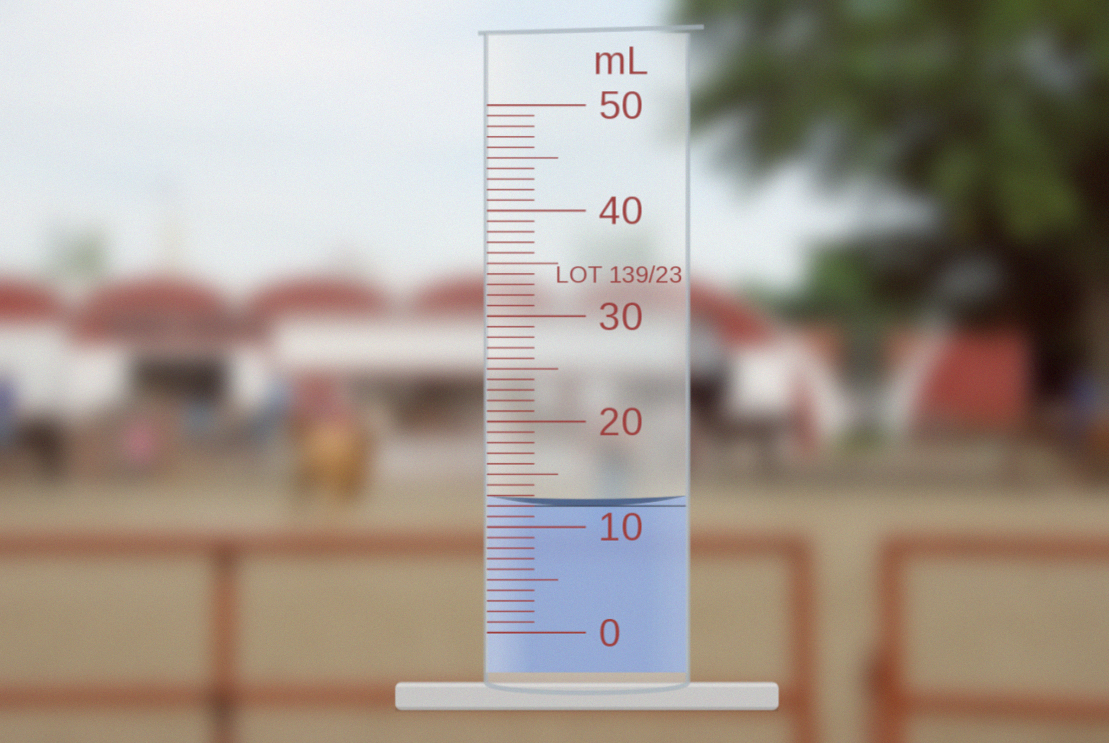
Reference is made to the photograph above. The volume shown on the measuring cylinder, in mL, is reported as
12 mL
